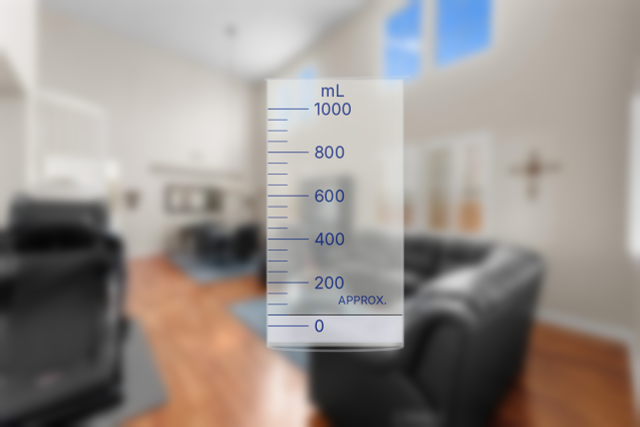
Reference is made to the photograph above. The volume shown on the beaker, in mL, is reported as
50 mL
